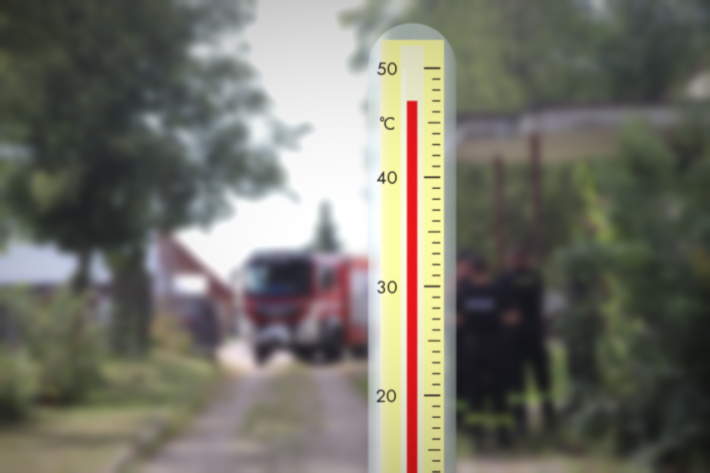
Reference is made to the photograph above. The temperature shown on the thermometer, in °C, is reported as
47 °C
